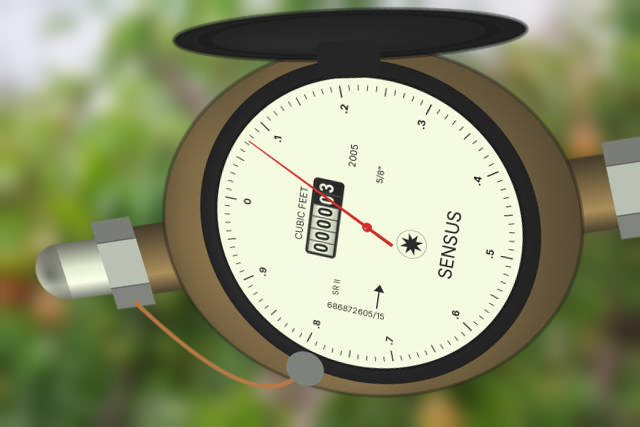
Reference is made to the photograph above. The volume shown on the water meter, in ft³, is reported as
3.07 ft³
